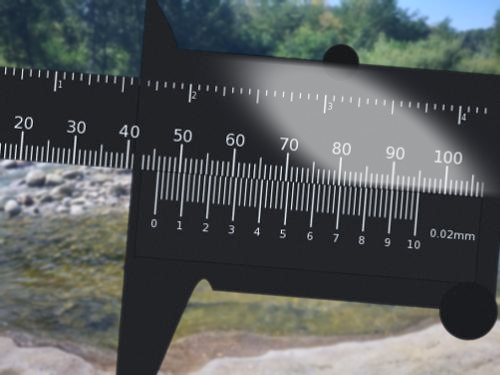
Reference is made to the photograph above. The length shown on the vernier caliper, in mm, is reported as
46.0 mm
